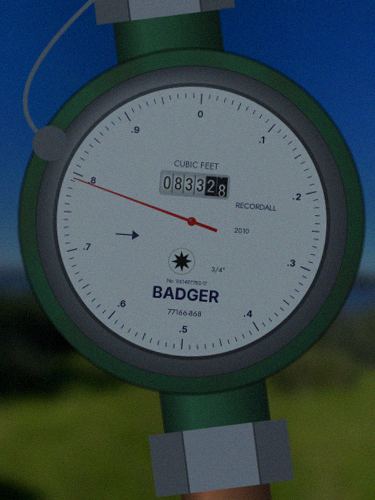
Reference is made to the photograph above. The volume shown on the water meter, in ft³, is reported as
83327.79 ft³
